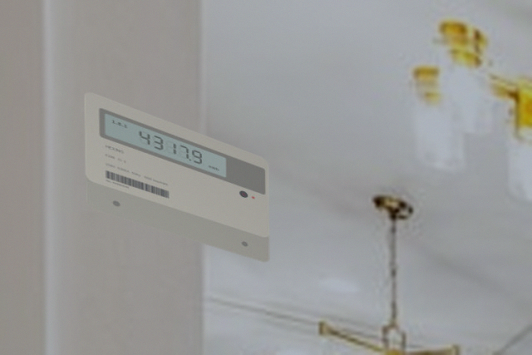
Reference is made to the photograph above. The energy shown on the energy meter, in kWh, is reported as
4317.9 kWh
